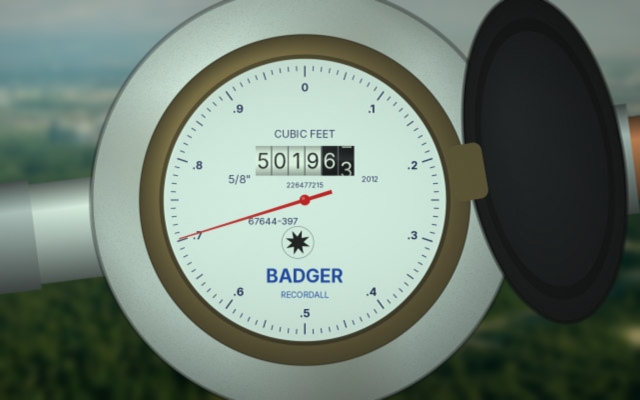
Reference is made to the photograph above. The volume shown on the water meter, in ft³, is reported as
501962.70 ft³
